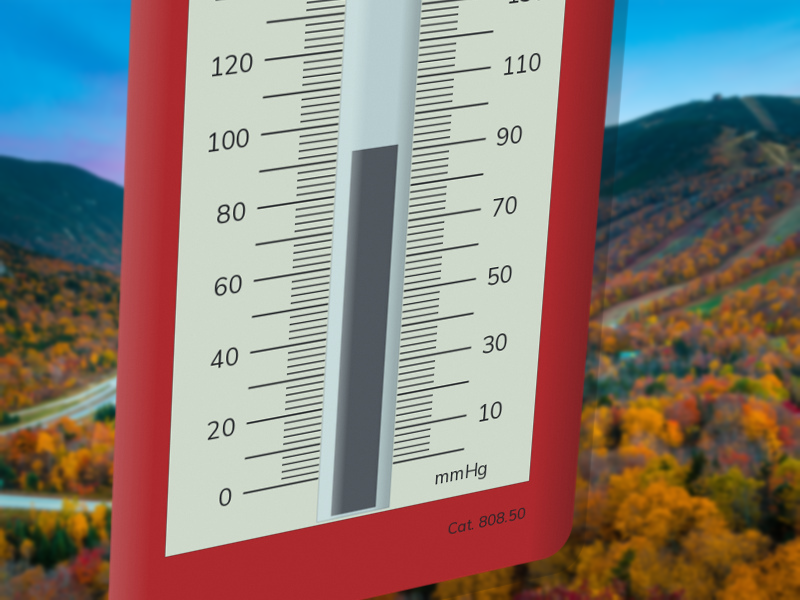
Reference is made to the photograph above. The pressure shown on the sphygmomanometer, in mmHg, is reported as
92 mmHg
